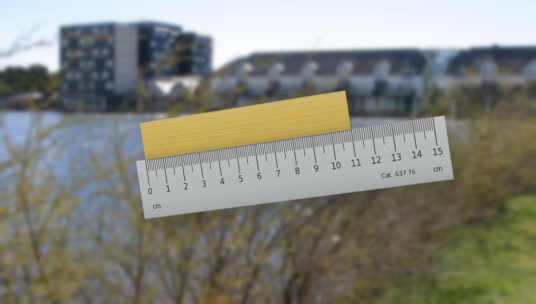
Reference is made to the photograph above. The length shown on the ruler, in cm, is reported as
11 cm
